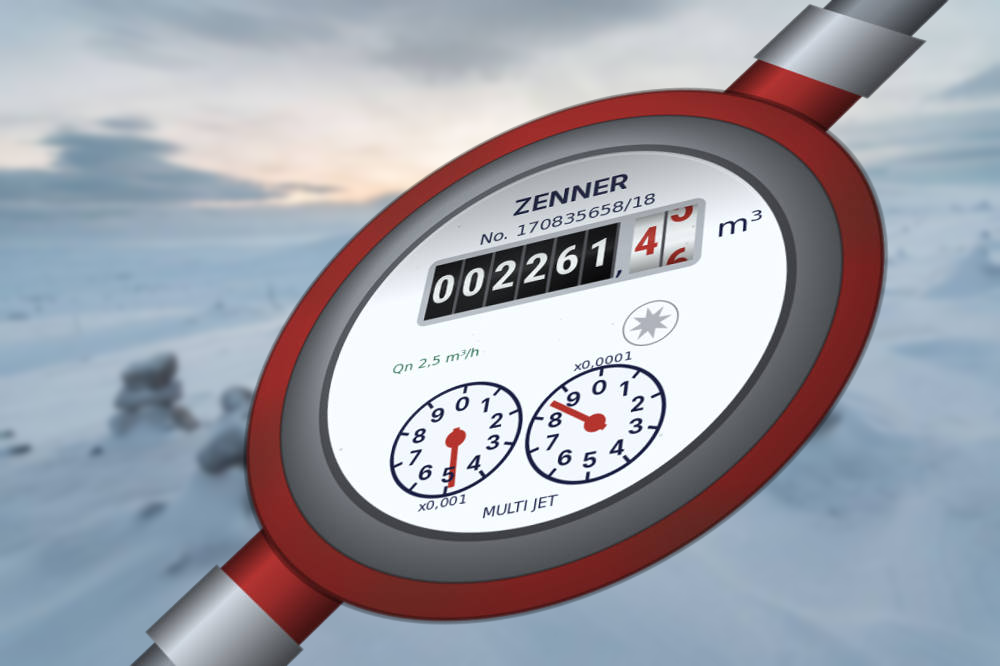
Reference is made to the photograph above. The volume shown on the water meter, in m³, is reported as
2261.4548 m³
